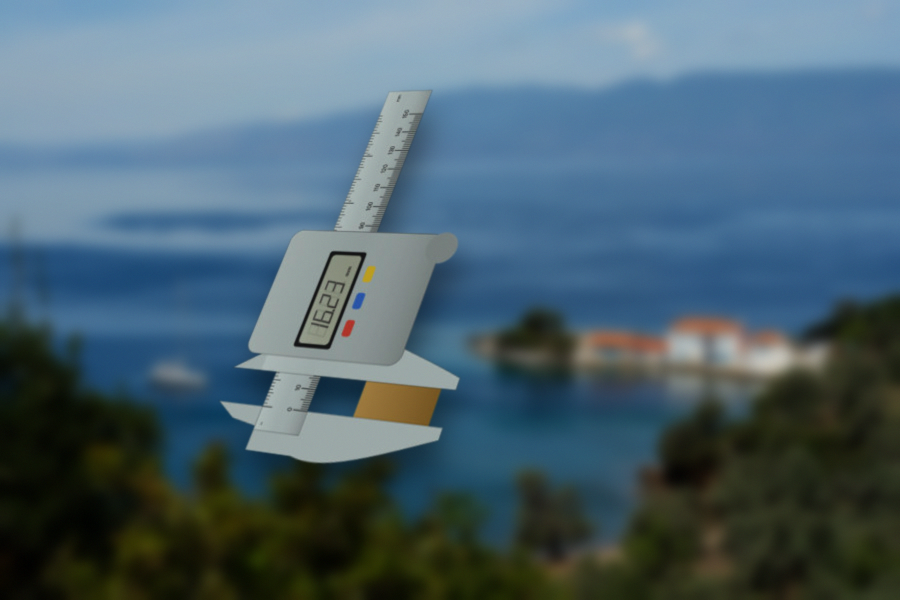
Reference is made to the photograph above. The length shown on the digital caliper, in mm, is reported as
16.23 mm
